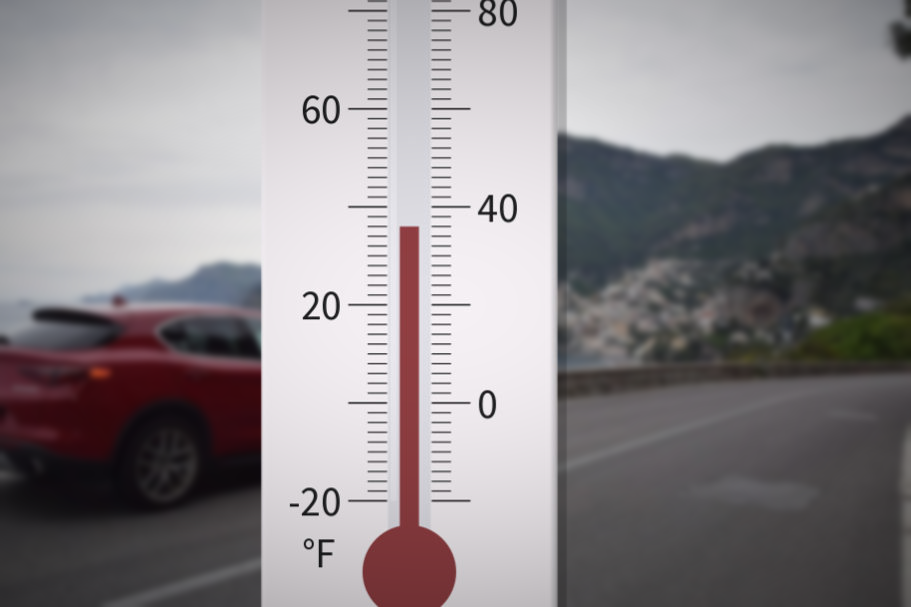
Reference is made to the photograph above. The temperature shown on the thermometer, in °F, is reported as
36 °F
